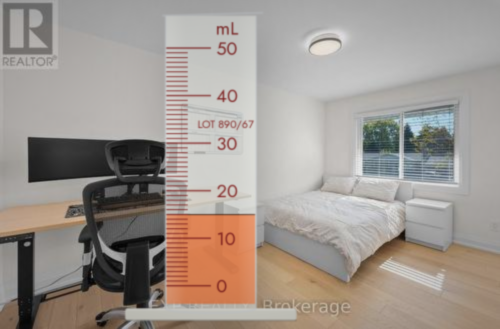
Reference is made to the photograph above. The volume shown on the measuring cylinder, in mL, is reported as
15 mL
